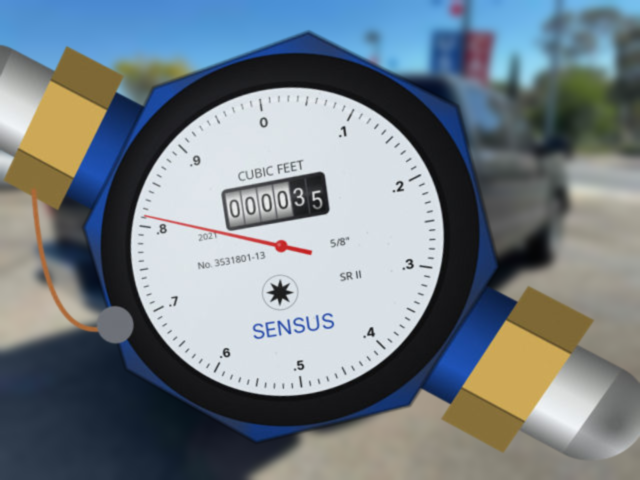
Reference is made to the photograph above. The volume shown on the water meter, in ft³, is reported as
34.81 ft³
